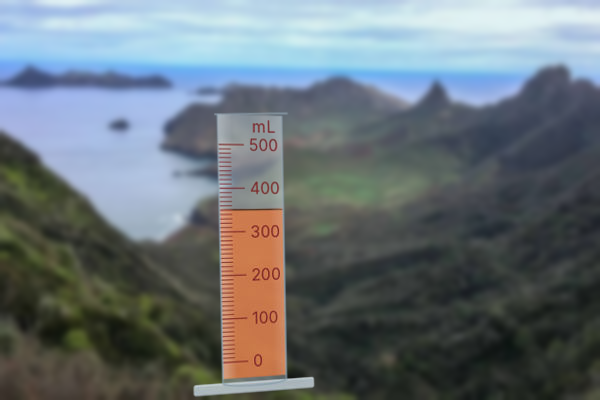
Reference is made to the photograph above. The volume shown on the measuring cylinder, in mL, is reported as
350 mL
